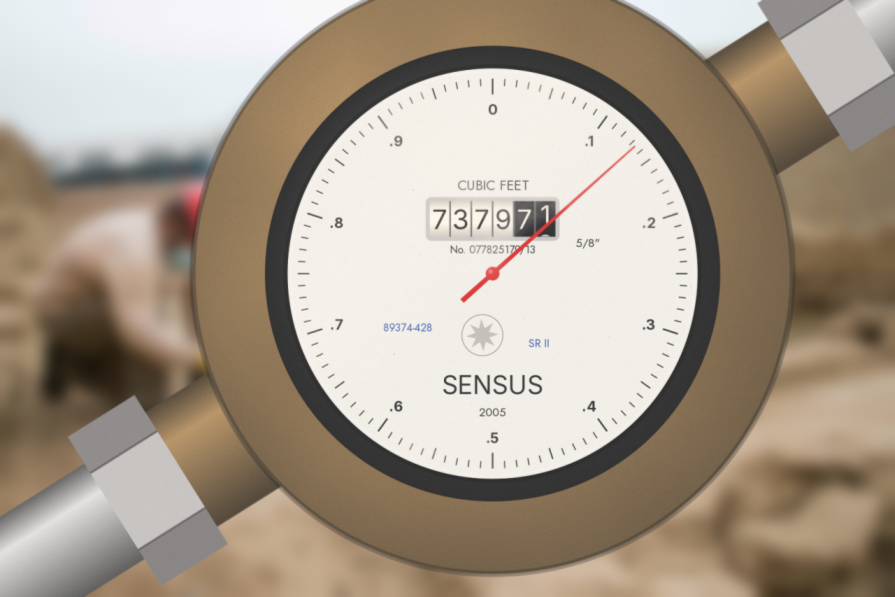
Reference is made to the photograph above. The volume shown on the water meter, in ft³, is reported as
737971.13 ft³
